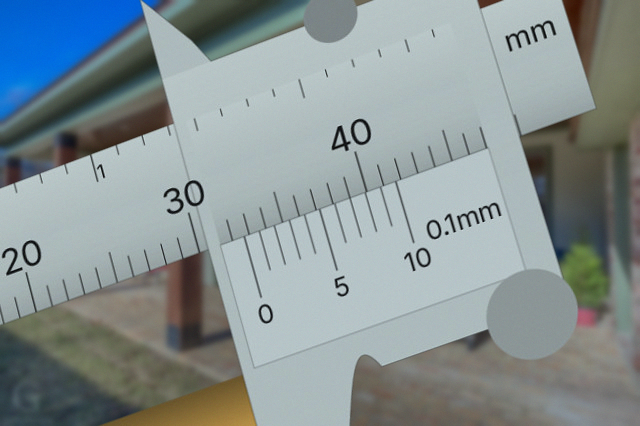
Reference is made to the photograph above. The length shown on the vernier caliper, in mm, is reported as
32.7 mm
